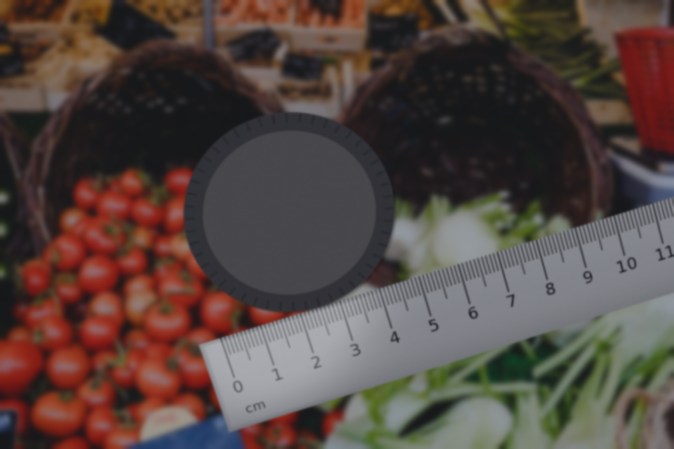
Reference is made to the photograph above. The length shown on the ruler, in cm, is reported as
5 cm
